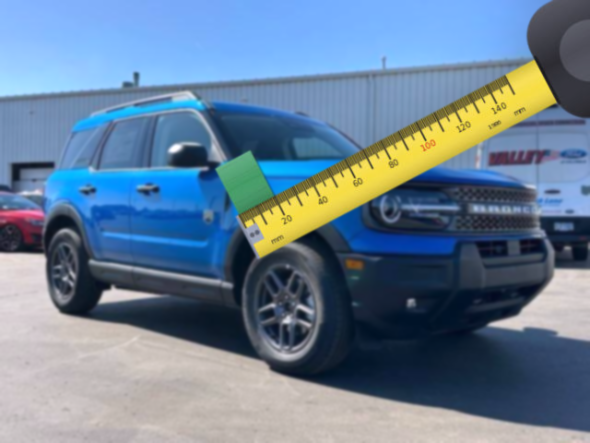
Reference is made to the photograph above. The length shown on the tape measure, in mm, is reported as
20 mm
